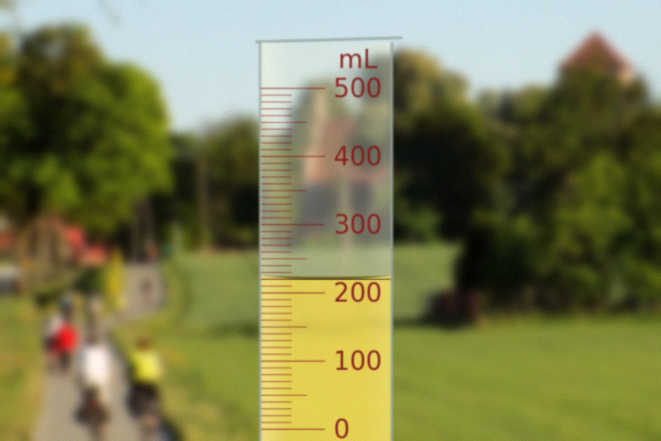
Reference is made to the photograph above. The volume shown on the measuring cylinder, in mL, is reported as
220 mL
